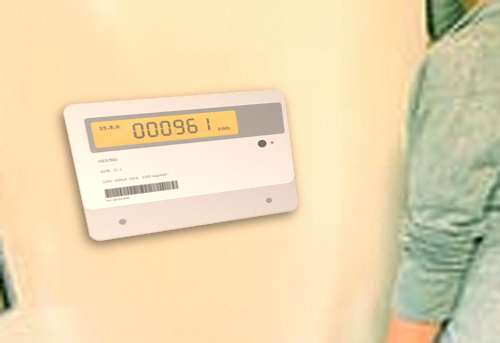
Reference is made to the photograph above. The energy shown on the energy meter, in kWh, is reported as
961 kWh
